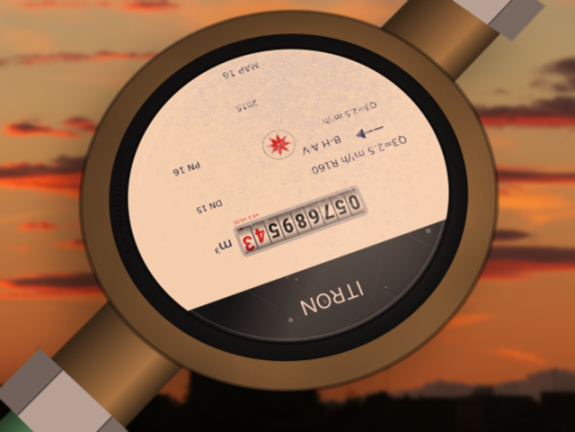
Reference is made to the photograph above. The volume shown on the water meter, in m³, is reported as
576895.43 m³
